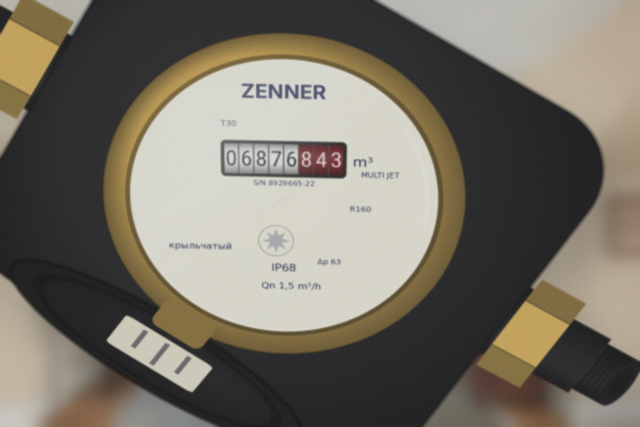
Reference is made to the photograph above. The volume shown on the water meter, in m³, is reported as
6876.843 m³
